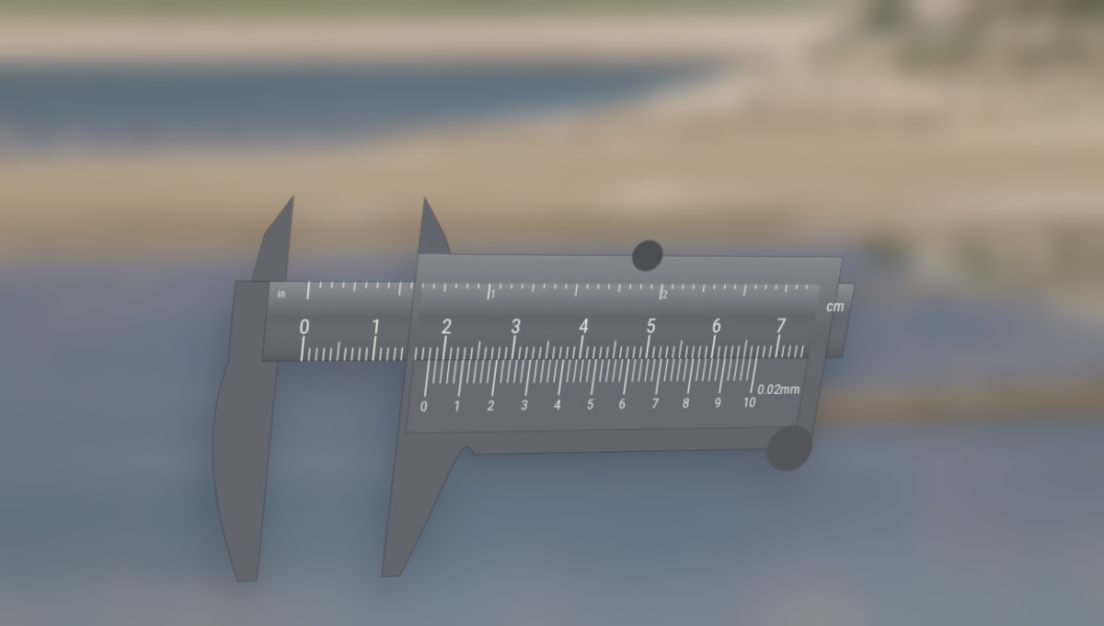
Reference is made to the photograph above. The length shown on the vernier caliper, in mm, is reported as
18.0 mm
